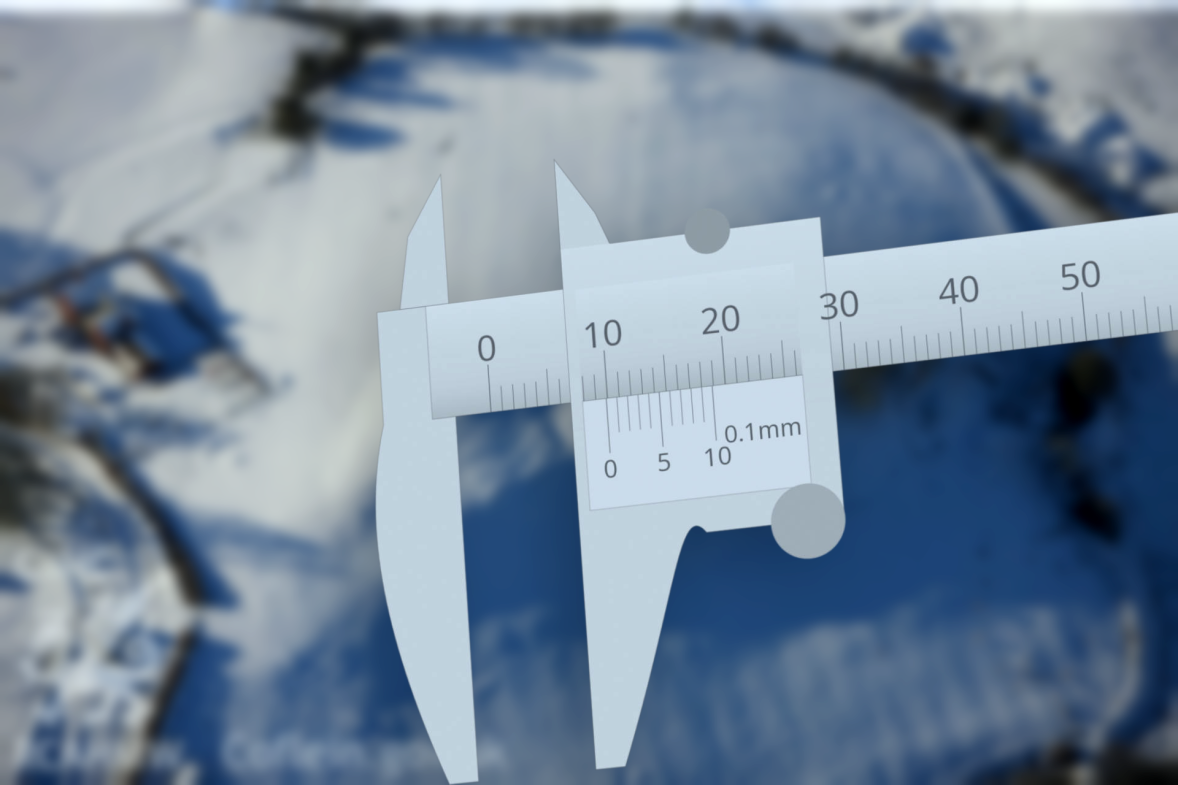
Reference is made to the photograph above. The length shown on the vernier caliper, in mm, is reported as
9.9 mm
